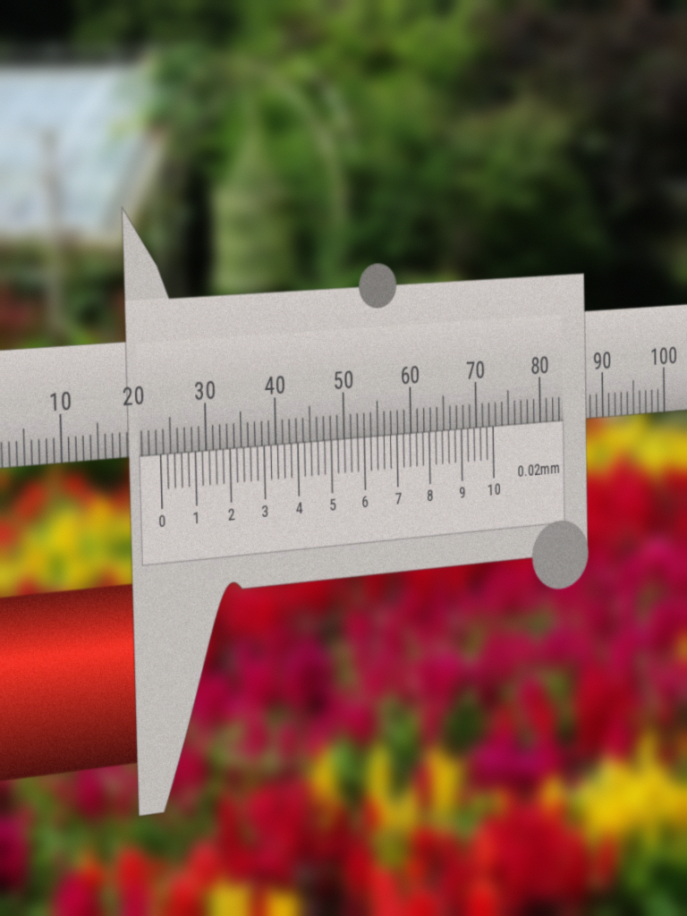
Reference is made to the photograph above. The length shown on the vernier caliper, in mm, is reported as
23.6 mm
